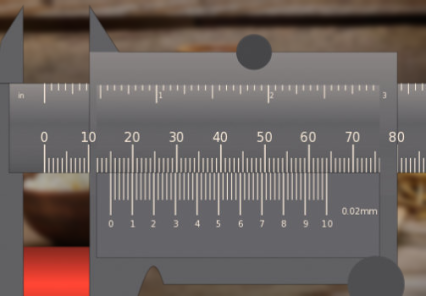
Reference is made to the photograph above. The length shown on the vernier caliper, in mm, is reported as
15.0 mm
